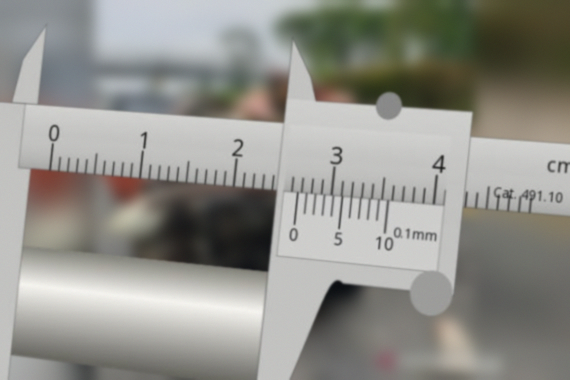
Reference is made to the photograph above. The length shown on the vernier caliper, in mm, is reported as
26.6 mm
